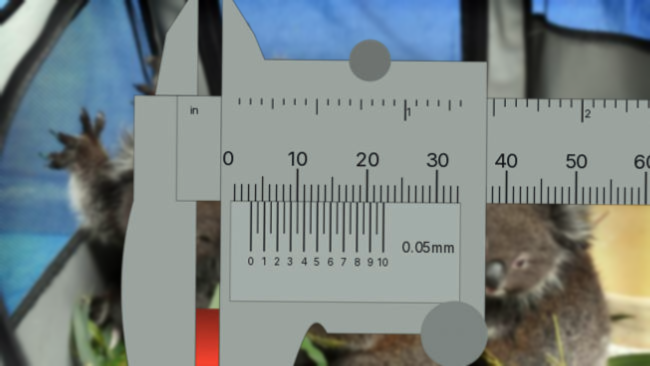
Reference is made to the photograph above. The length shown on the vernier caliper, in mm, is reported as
3.4 mm
